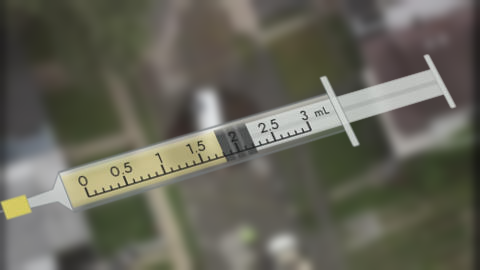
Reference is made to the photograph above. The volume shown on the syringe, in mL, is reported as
1.8 mL
